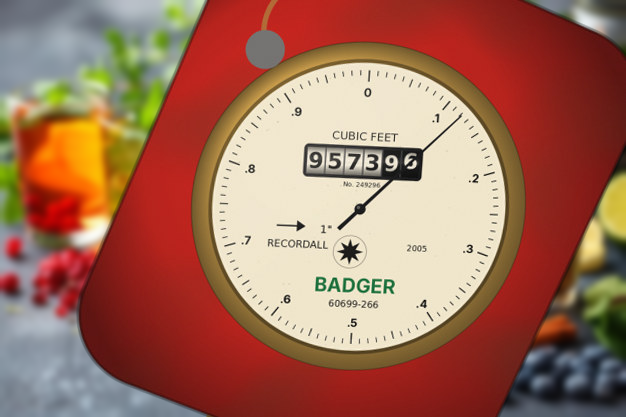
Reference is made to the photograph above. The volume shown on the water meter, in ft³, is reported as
957396.12 ft³
